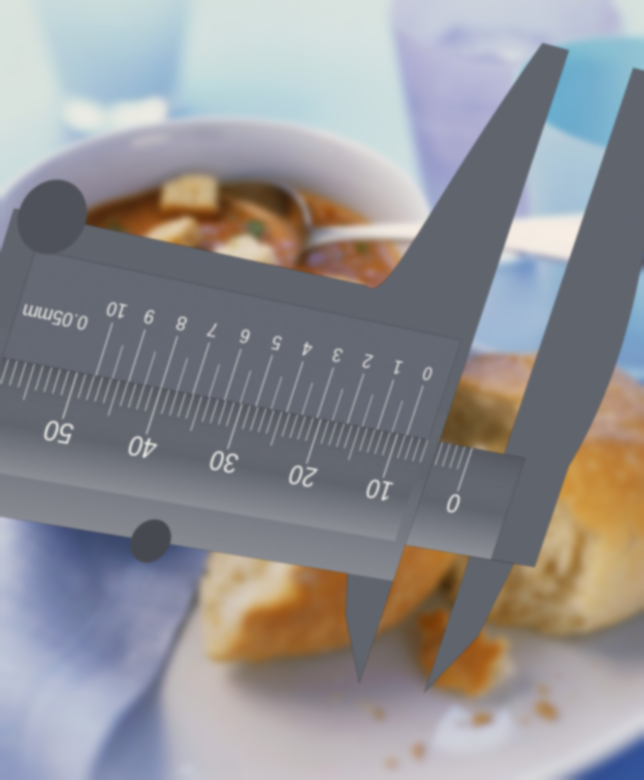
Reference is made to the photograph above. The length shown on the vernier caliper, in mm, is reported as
8.8 mm
